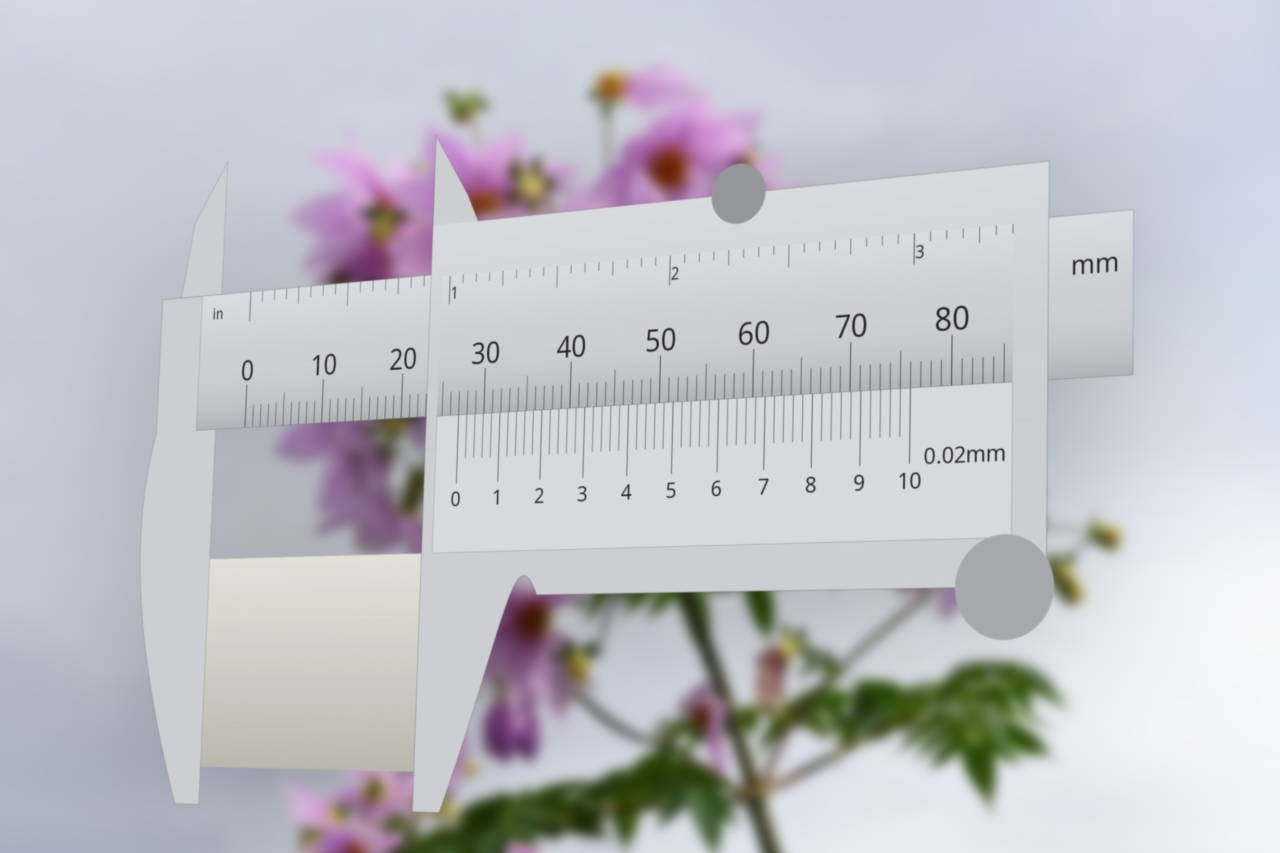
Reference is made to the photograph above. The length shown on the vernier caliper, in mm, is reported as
27.0 mm
